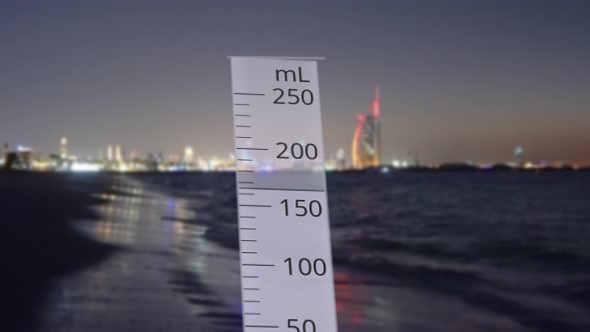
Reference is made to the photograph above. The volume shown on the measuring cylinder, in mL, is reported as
165 mL
